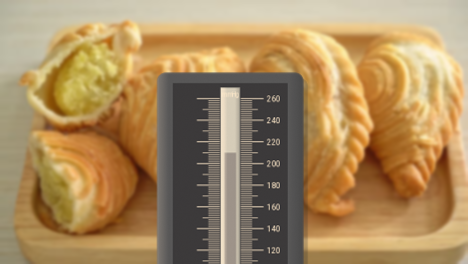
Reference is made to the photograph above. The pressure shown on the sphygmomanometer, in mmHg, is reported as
210 mmHg
